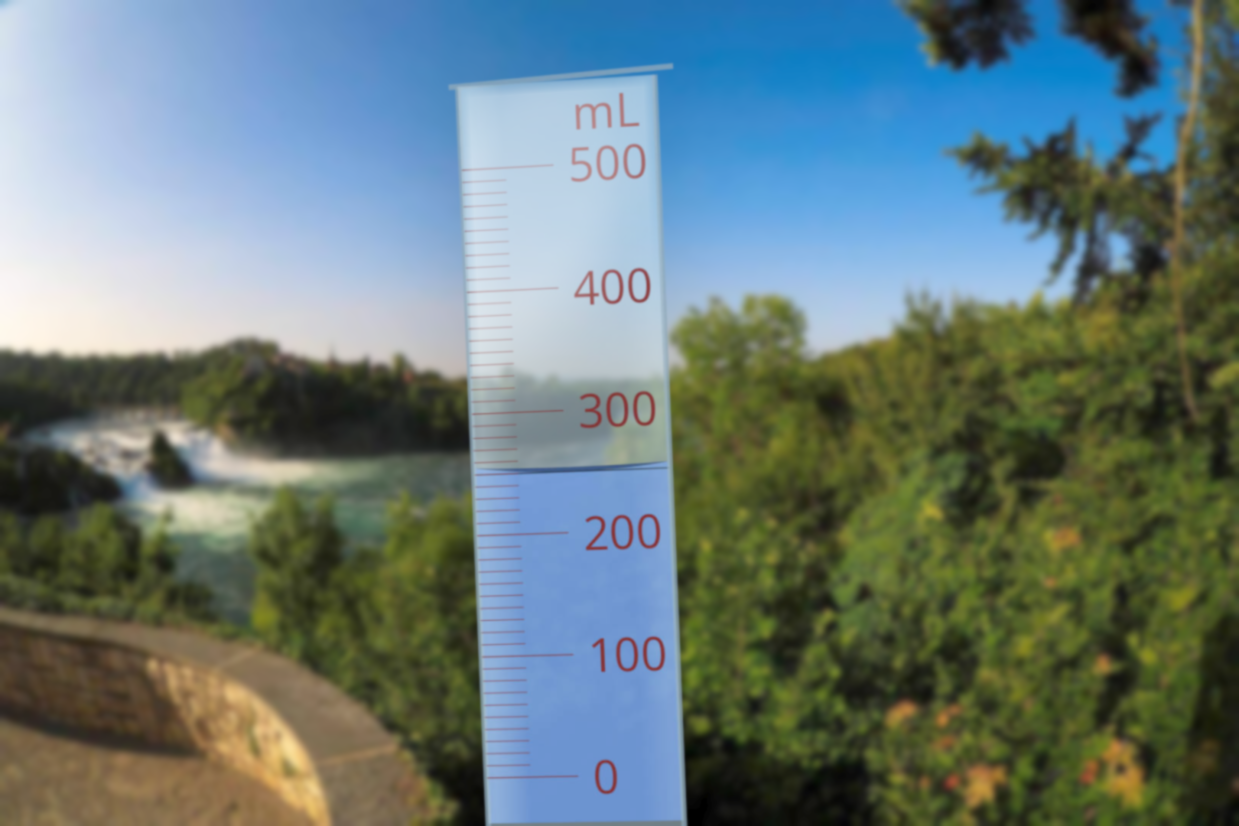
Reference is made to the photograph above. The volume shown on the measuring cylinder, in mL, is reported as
250 mL
